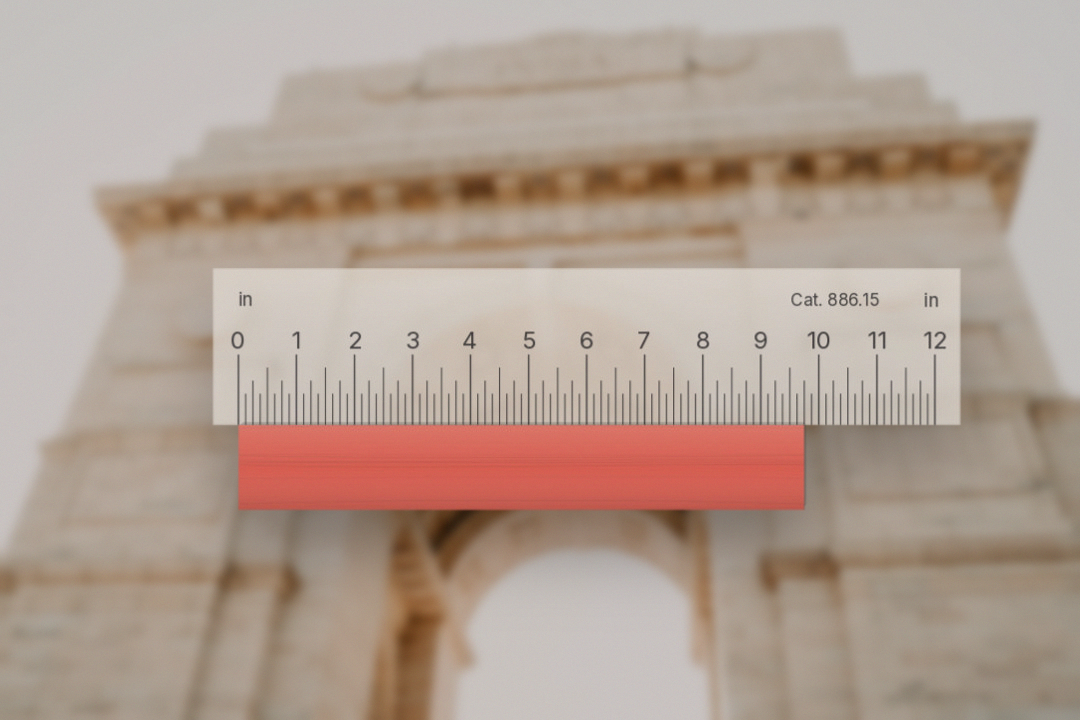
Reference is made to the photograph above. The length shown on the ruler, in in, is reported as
9.75 in
